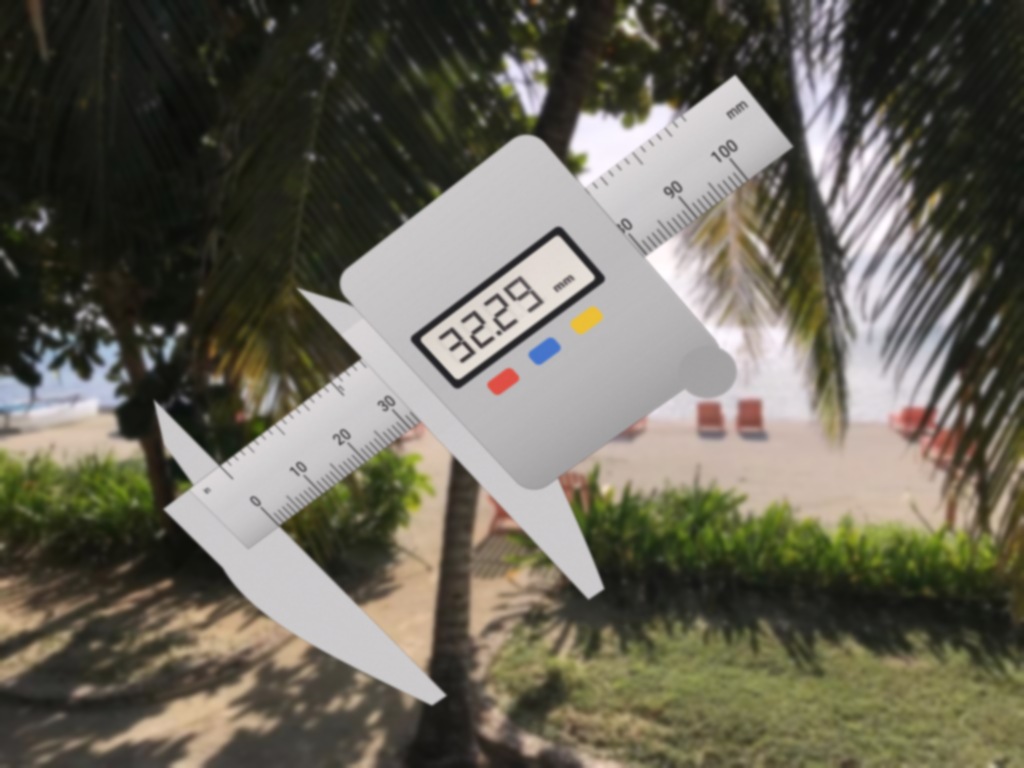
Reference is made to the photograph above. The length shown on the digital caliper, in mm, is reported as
32.29 mm
